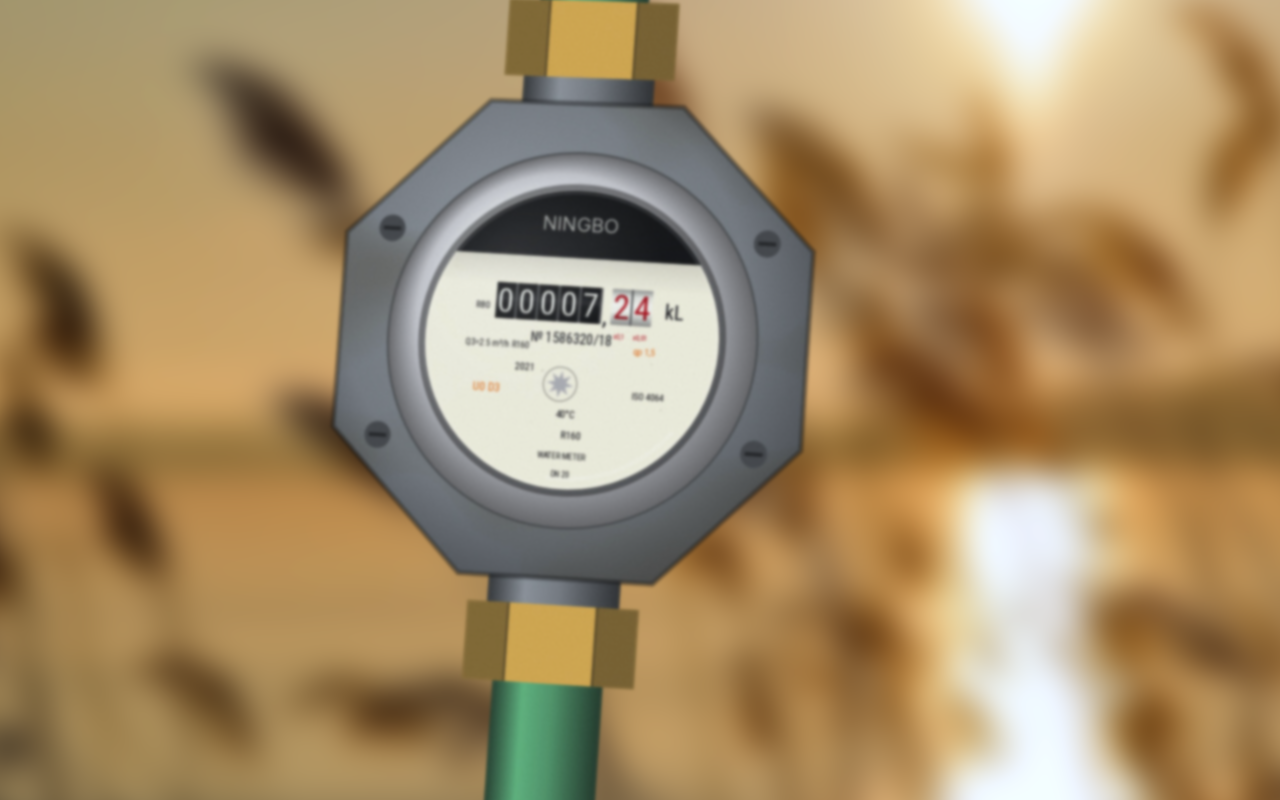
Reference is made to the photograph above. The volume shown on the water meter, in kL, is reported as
7.24 kL
